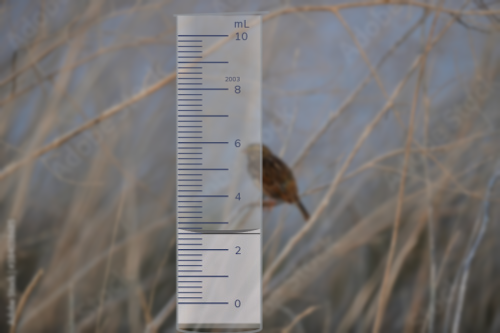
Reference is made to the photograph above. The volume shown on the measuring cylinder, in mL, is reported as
2.6 mL
